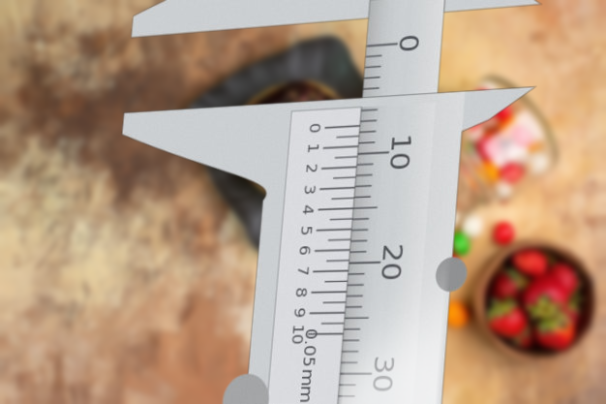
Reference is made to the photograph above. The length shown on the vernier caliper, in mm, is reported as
7.4 mm
